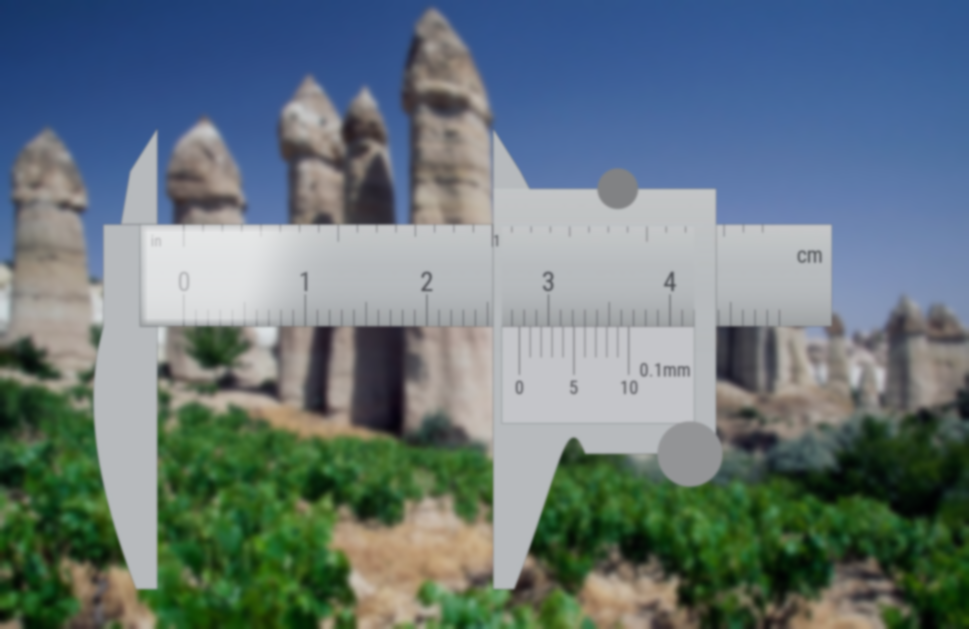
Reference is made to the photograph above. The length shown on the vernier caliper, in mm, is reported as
27.6 mm
